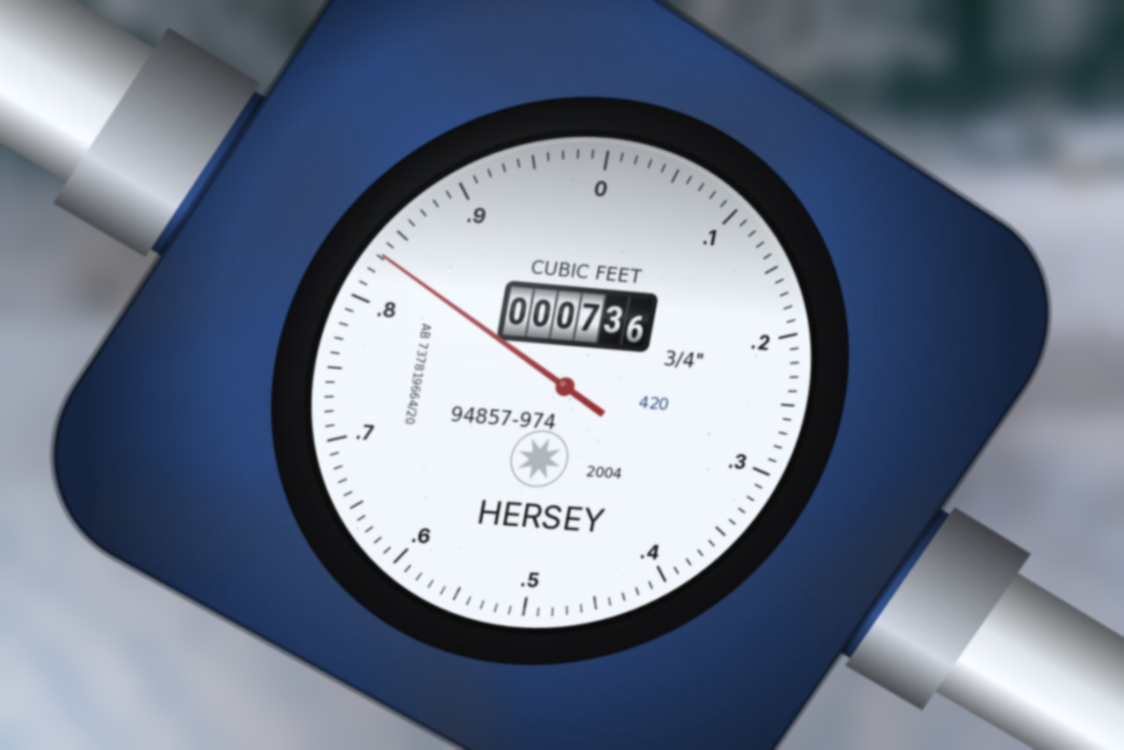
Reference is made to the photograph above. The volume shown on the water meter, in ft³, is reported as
735.83 ft³
